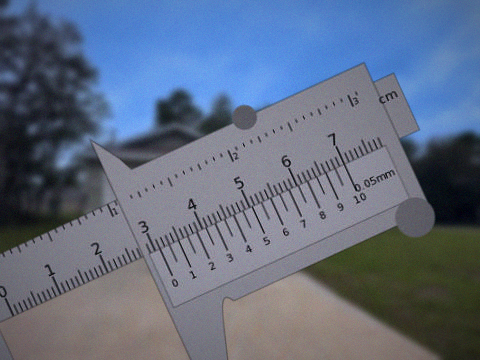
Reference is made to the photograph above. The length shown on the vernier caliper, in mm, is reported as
31.0 mm
